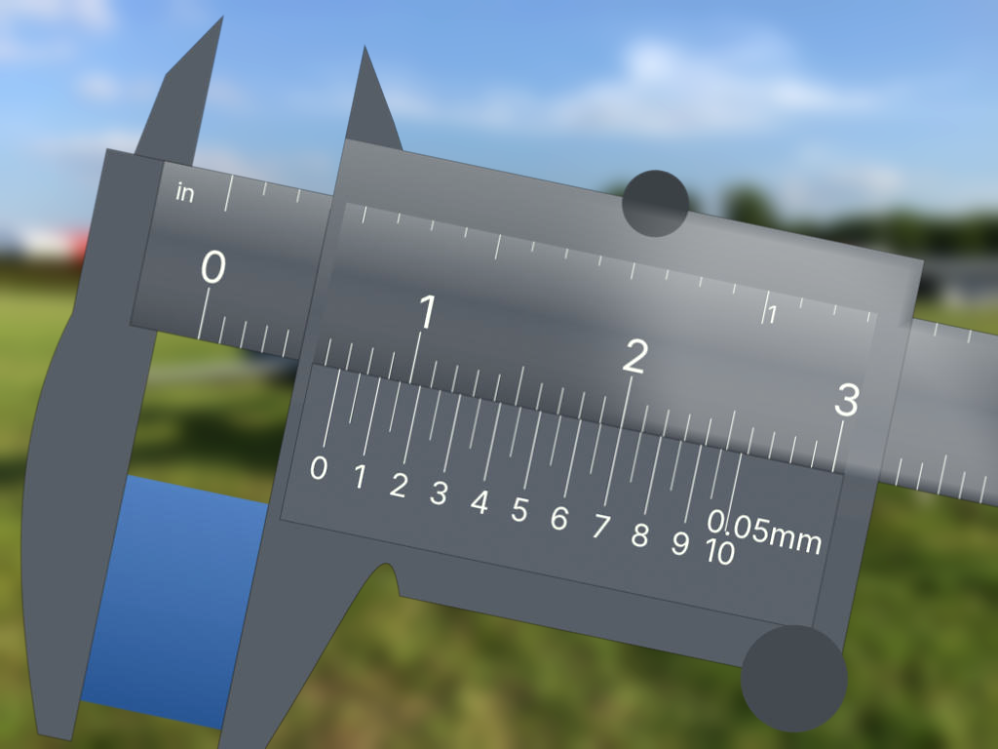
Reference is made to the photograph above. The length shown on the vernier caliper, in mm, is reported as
6.70 mm
